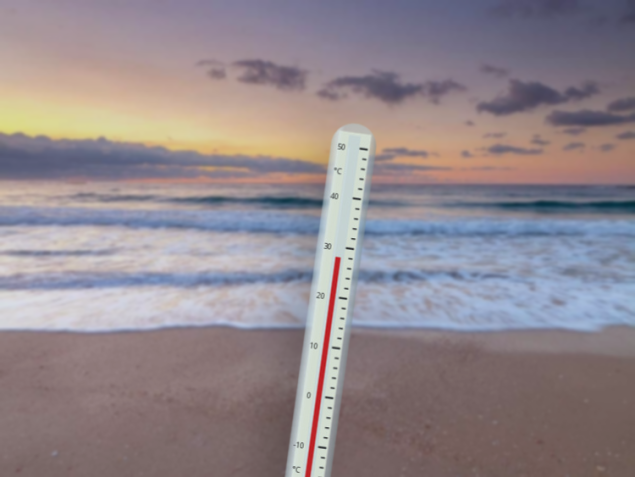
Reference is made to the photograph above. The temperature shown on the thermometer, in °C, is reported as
28 °C
